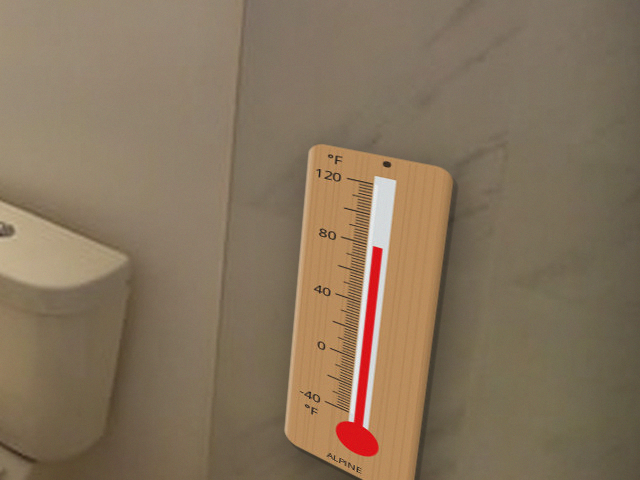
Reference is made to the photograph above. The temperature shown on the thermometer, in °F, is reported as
80 °F
